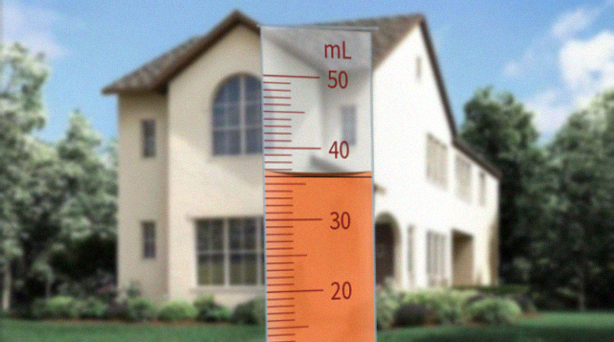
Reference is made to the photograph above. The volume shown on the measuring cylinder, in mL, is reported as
36 mL
